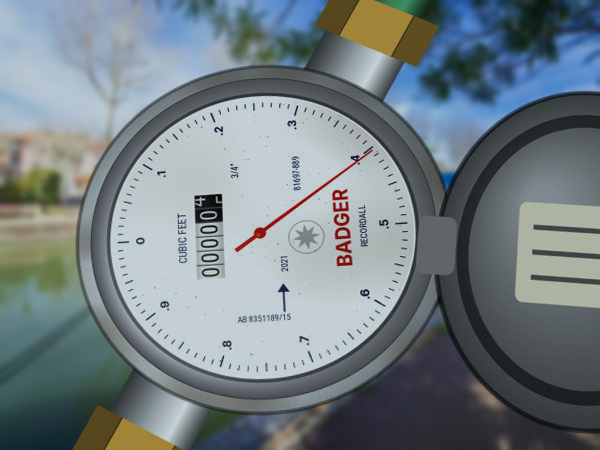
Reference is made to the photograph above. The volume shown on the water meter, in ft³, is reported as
4.40 ft³
